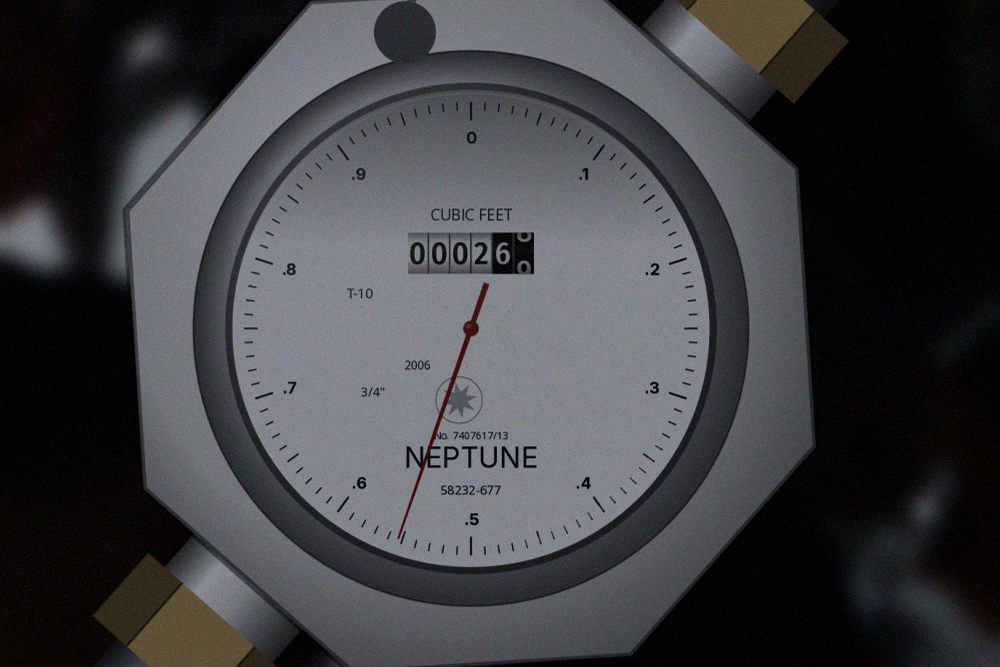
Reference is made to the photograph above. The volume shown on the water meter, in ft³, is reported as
268.55 ft³
